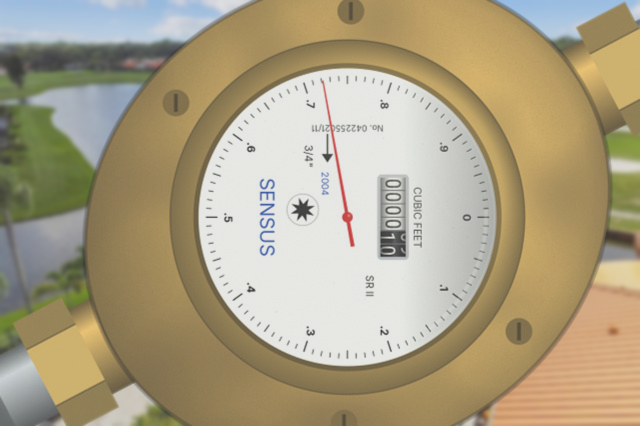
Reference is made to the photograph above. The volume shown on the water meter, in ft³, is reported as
9.72 ft³
